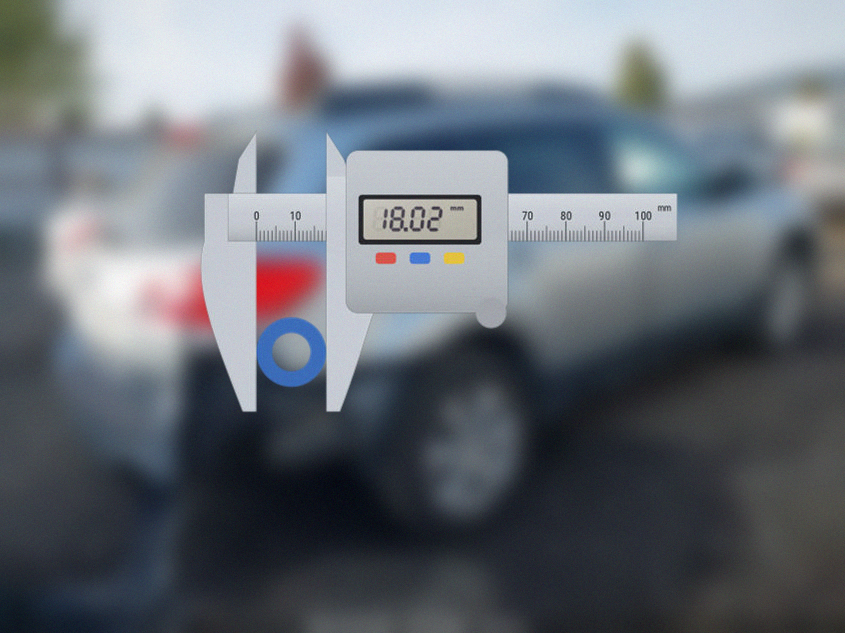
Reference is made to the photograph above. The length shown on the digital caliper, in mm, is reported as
18.02 mm
